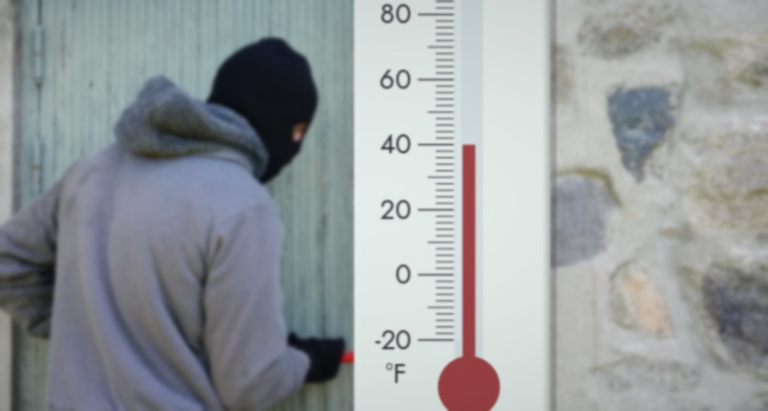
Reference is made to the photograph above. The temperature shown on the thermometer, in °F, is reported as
40 °F
